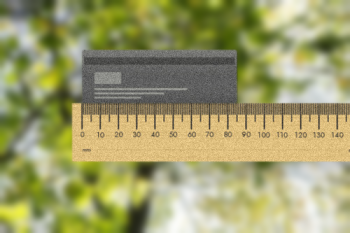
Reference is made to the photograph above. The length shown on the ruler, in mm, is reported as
85 mm
